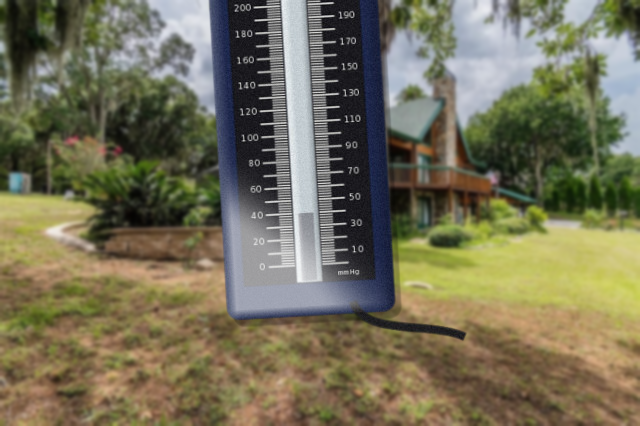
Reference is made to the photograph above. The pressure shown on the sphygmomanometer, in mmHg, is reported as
40 mmHg
